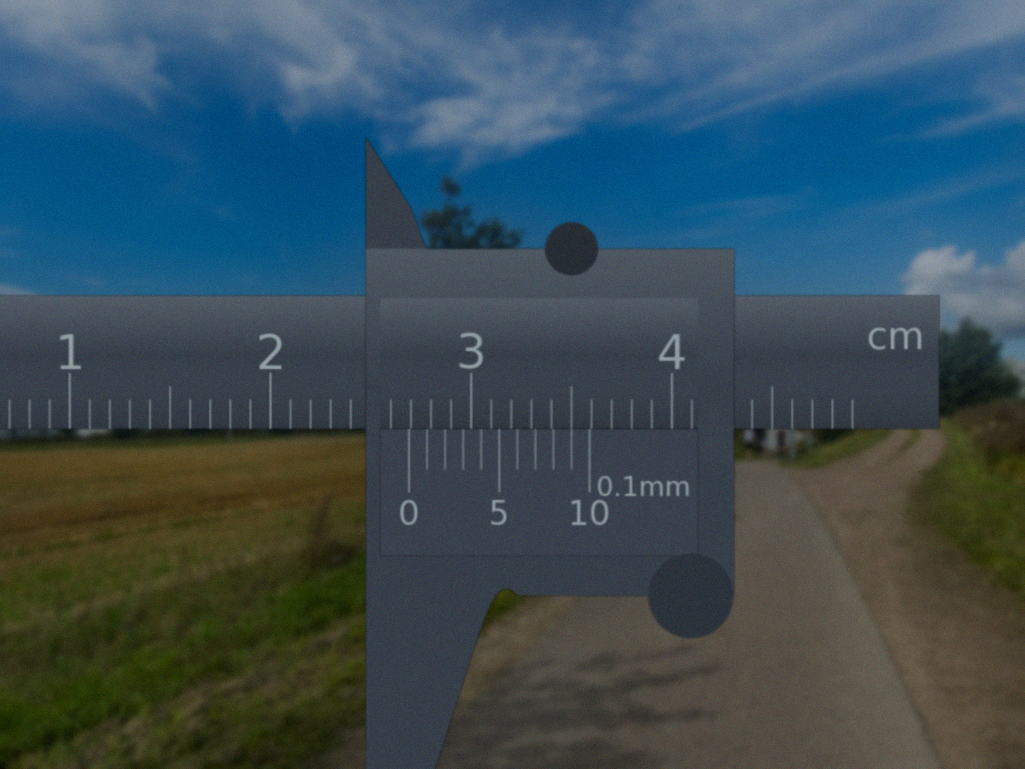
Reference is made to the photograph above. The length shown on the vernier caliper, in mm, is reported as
26.9 mm
